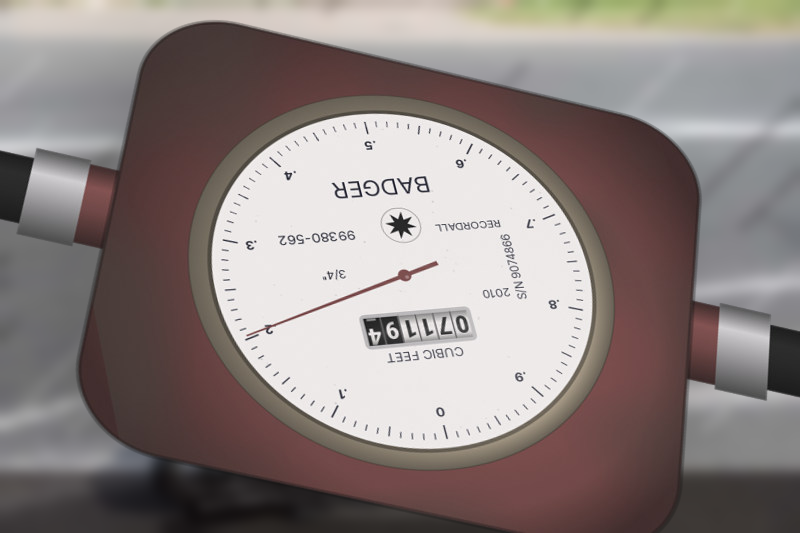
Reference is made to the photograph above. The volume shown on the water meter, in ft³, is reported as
71194.20 ft³
